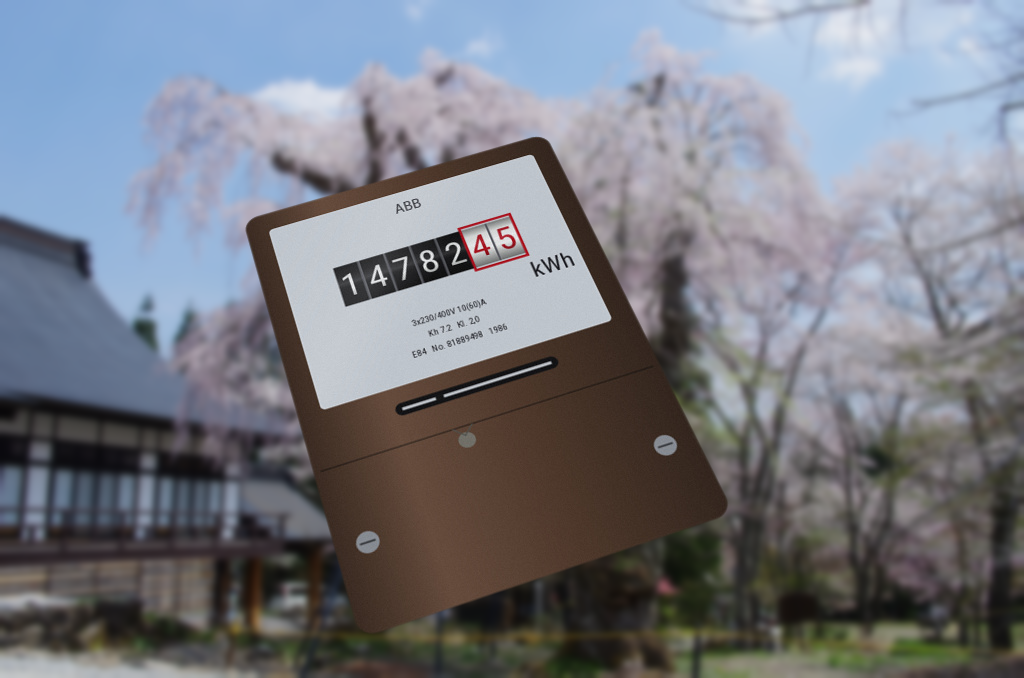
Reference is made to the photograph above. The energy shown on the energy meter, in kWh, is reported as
14782.45 kWh
